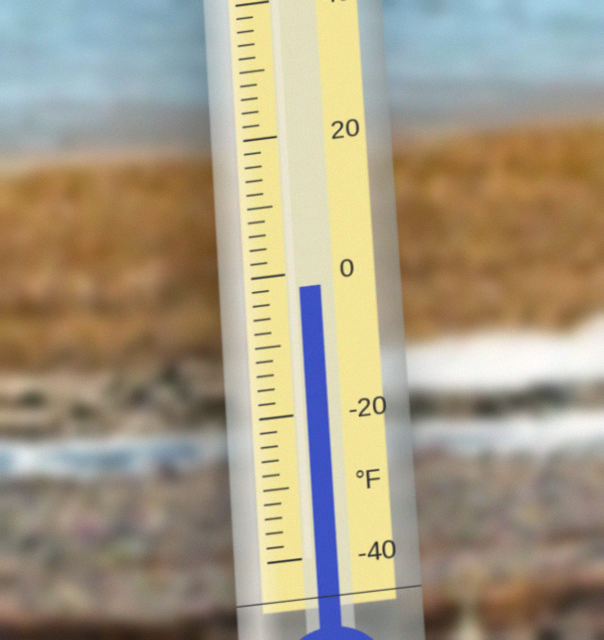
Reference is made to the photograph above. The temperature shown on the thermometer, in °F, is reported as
-2 °F
